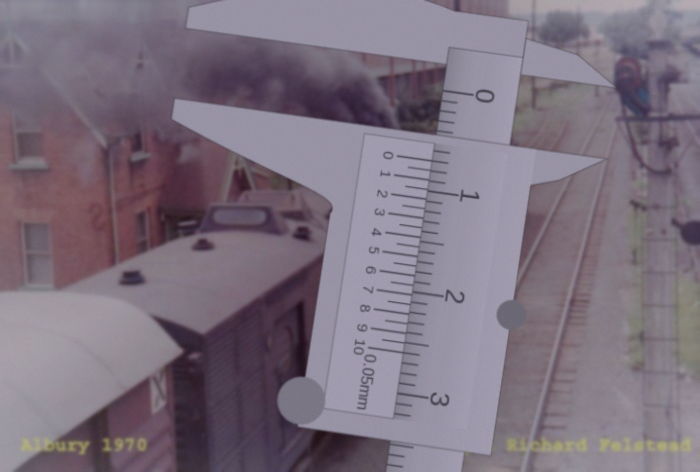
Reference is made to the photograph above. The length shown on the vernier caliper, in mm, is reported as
7.0 mm
